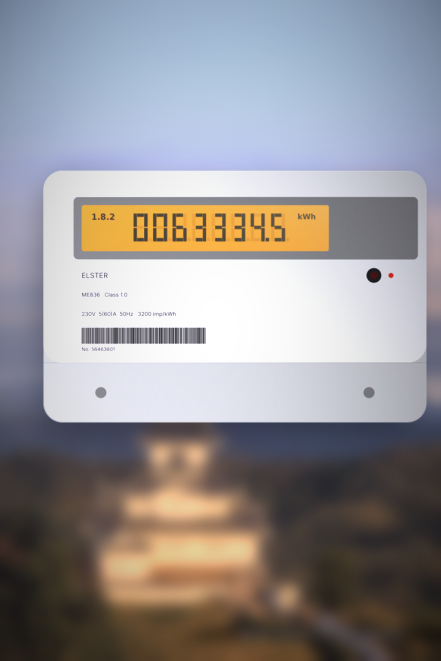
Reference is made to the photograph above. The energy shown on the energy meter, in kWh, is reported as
63334.5 kWh
